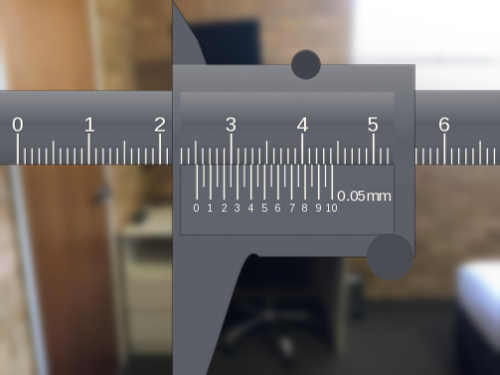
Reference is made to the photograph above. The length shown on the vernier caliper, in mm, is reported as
25.2 mm
